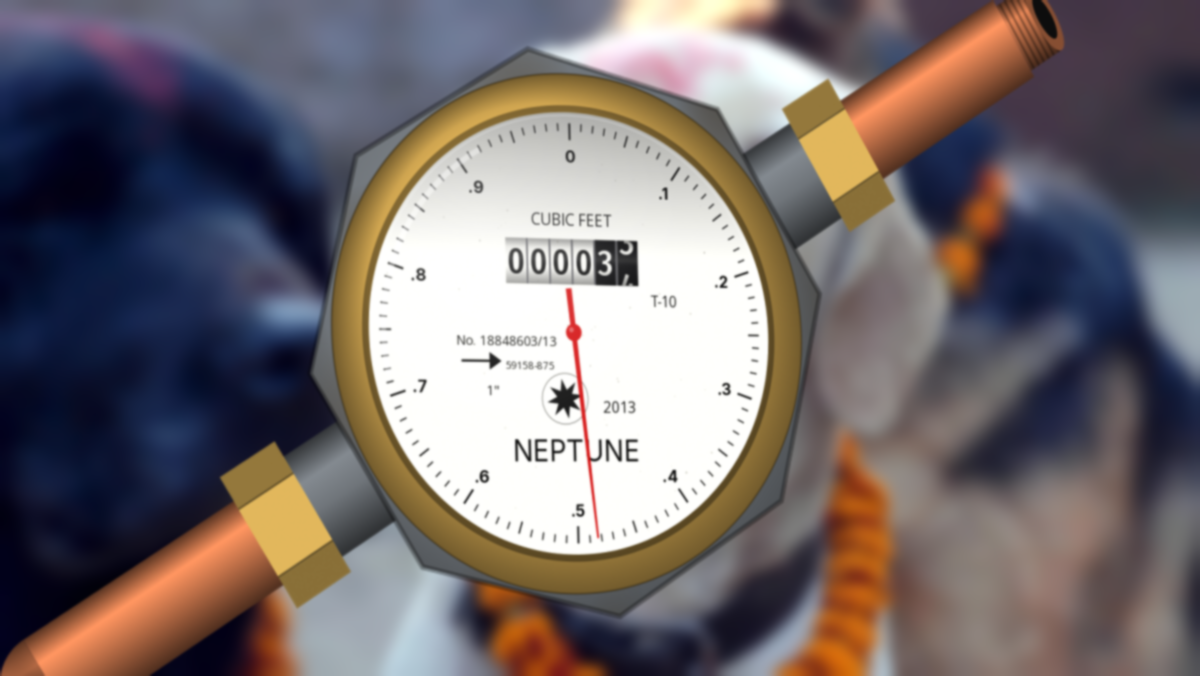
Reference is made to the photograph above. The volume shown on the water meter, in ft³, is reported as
33.48 ft³
